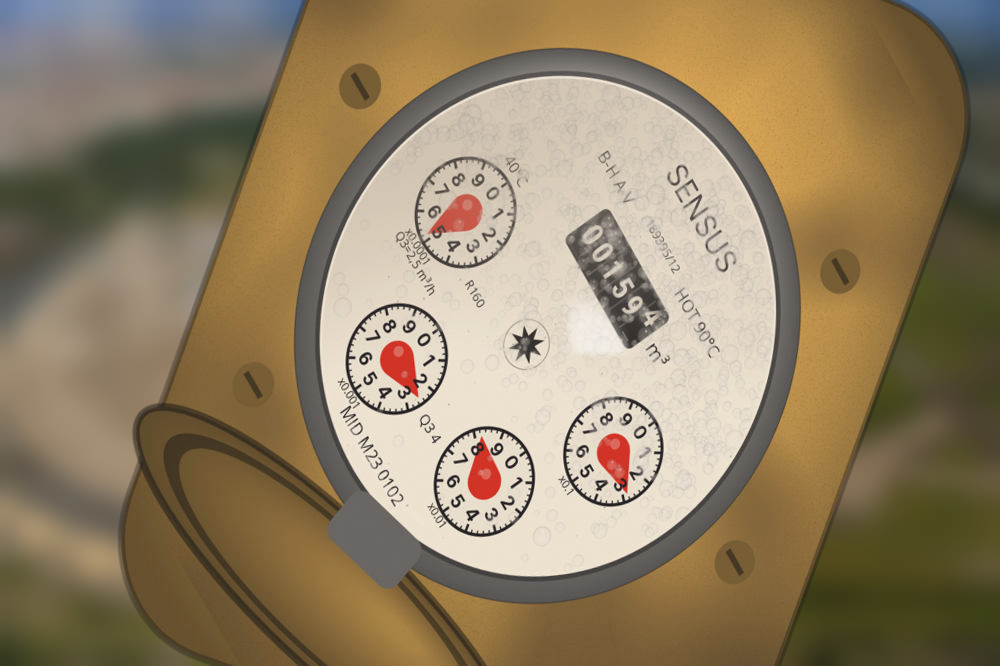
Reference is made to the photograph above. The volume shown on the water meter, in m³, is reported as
1594.2825 m³
